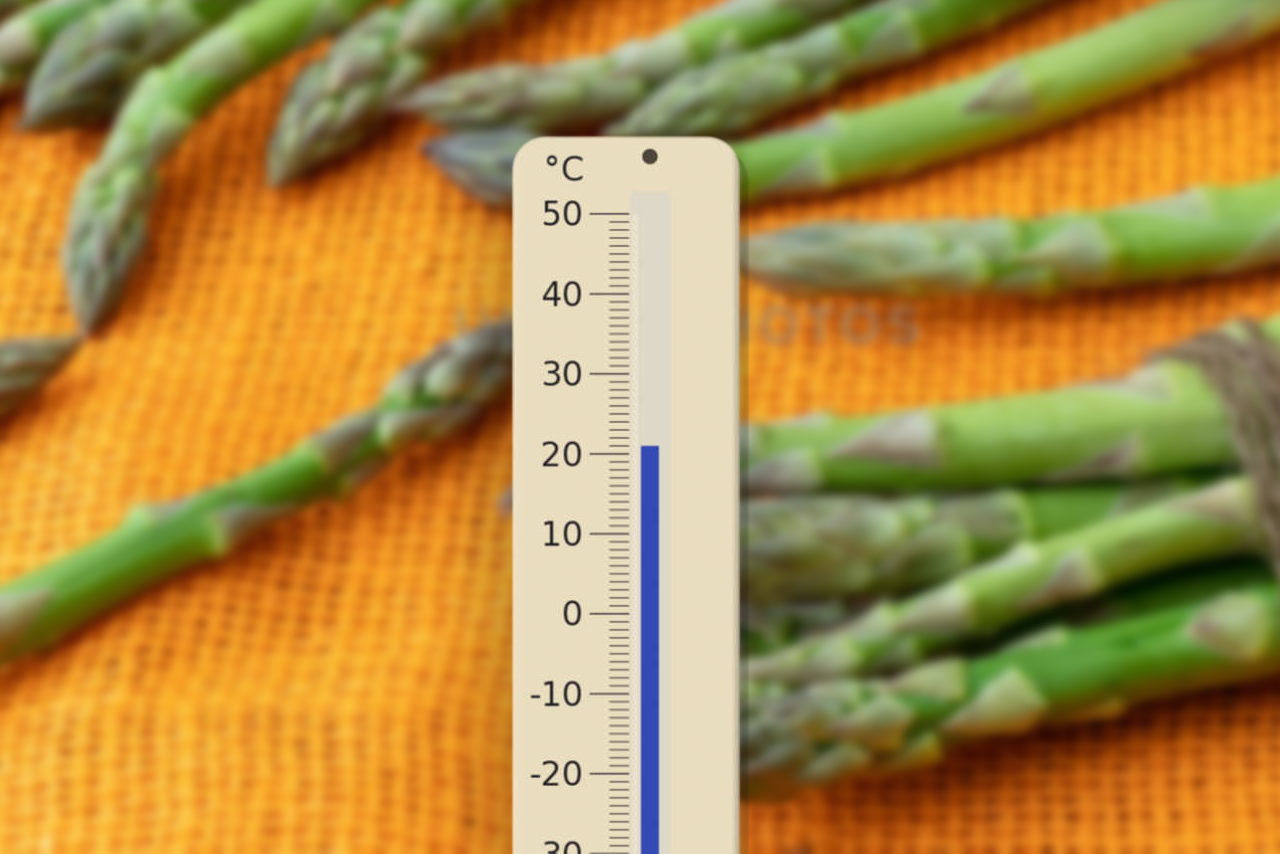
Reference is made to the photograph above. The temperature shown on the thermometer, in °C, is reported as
21 °C
